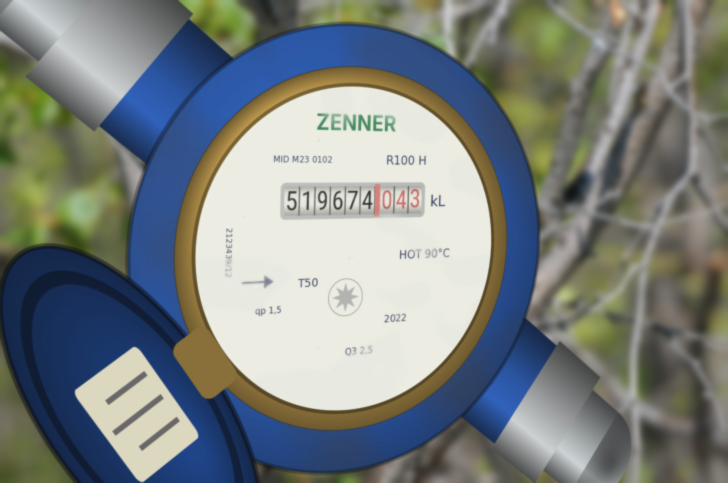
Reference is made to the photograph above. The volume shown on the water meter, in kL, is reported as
519674.043 kL
